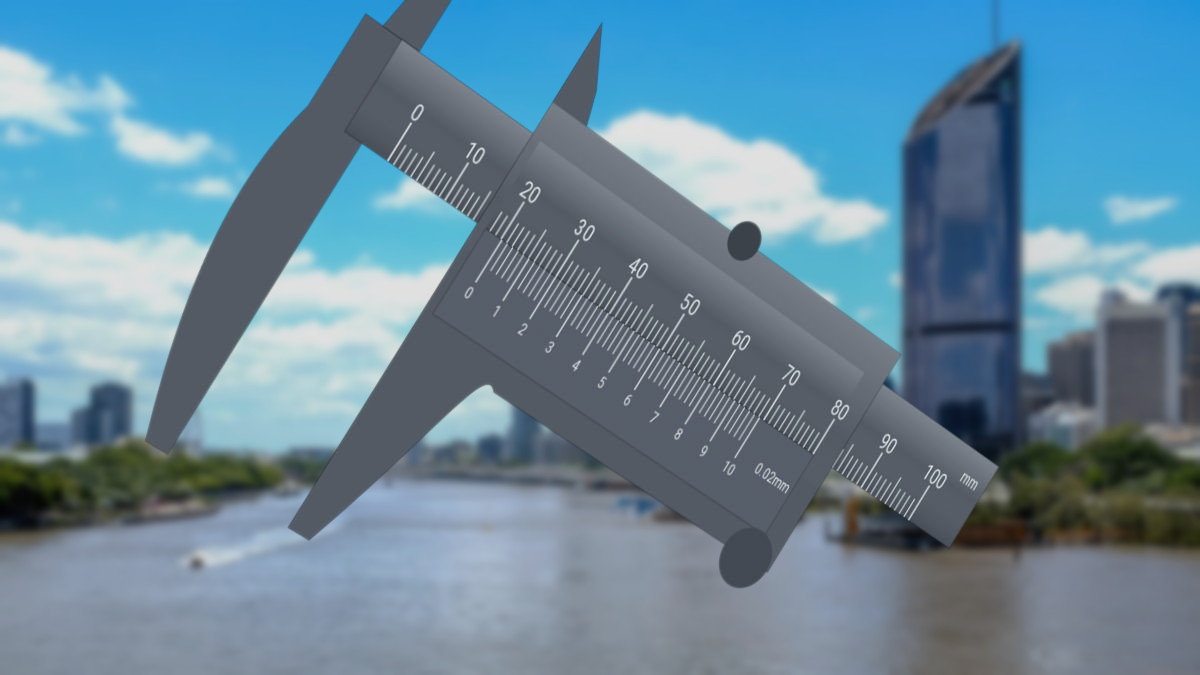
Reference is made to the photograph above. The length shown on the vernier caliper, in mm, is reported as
20.2 mm
